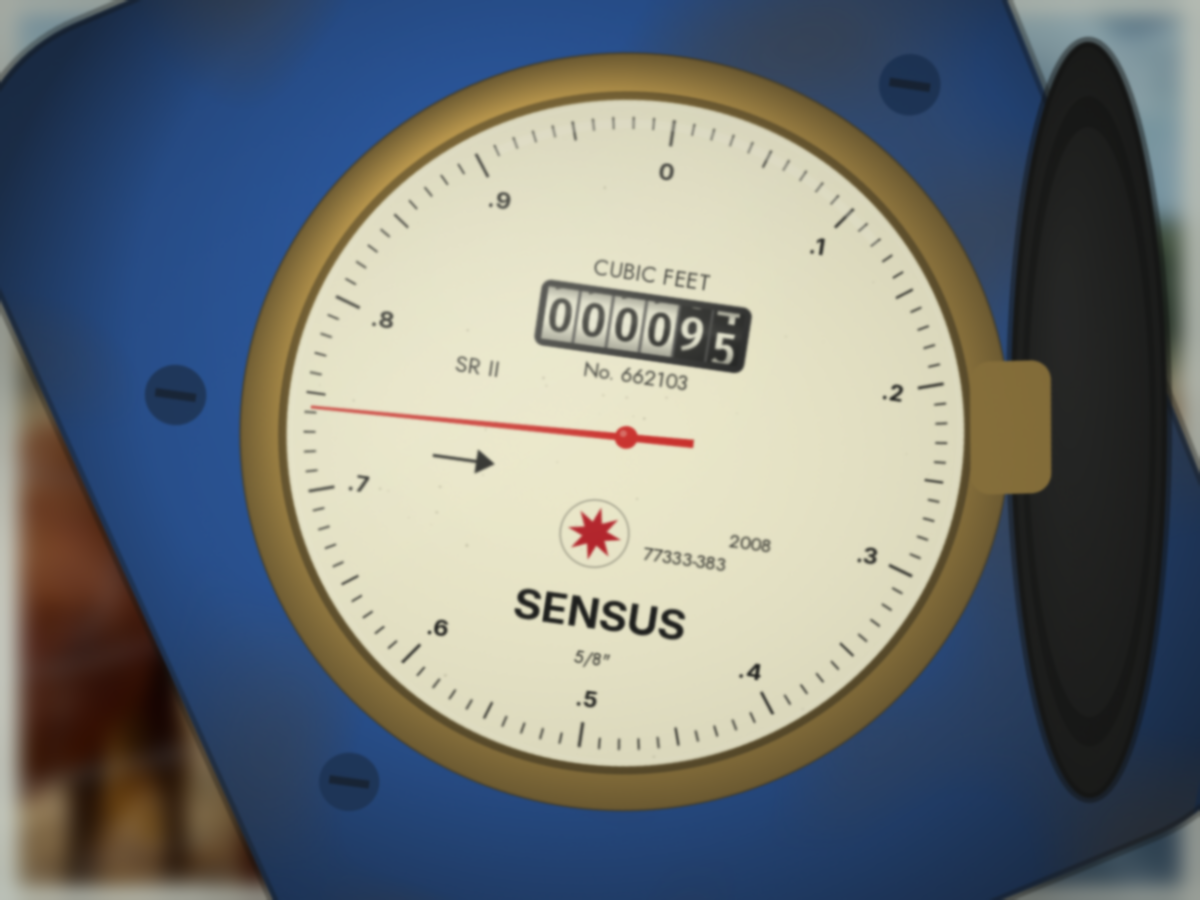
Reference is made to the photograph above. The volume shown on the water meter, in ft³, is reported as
94.74 ft³
